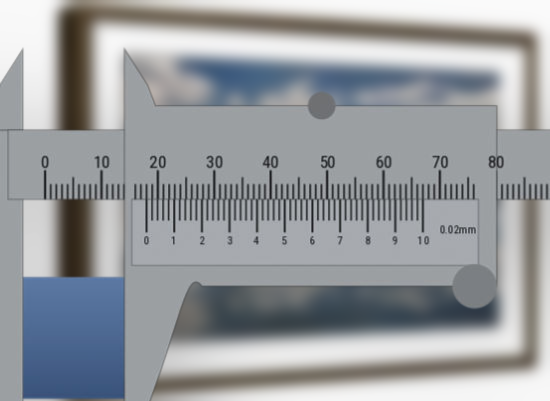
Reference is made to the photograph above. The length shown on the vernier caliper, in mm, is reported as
18.0 mm
